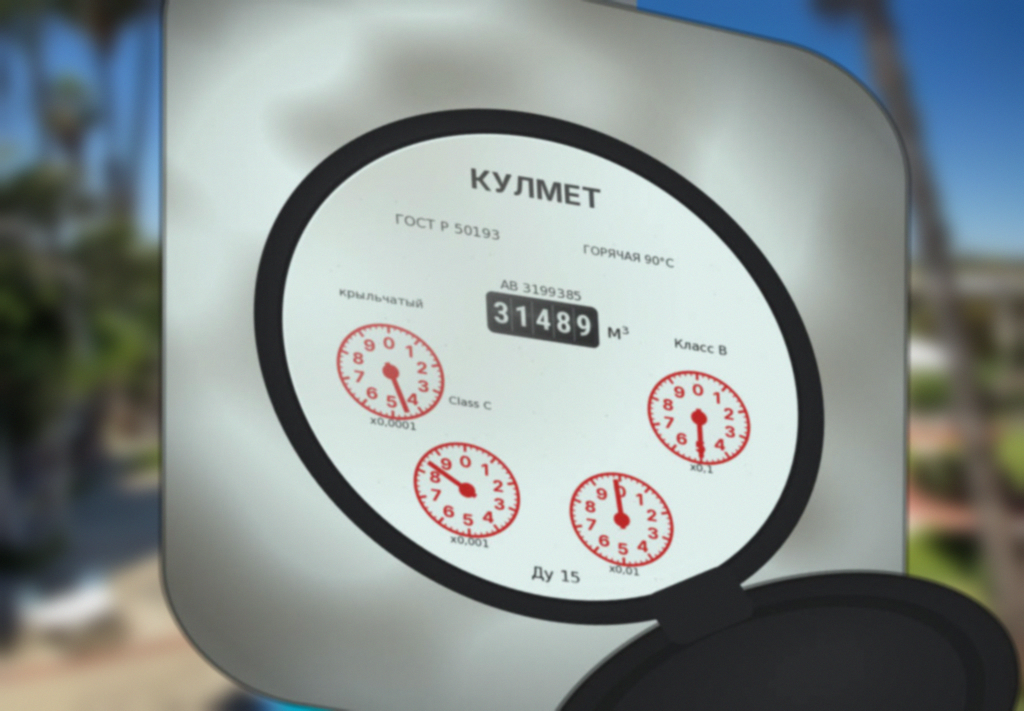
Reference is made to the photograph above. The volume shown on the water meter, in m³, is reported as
31489.4984 m³
